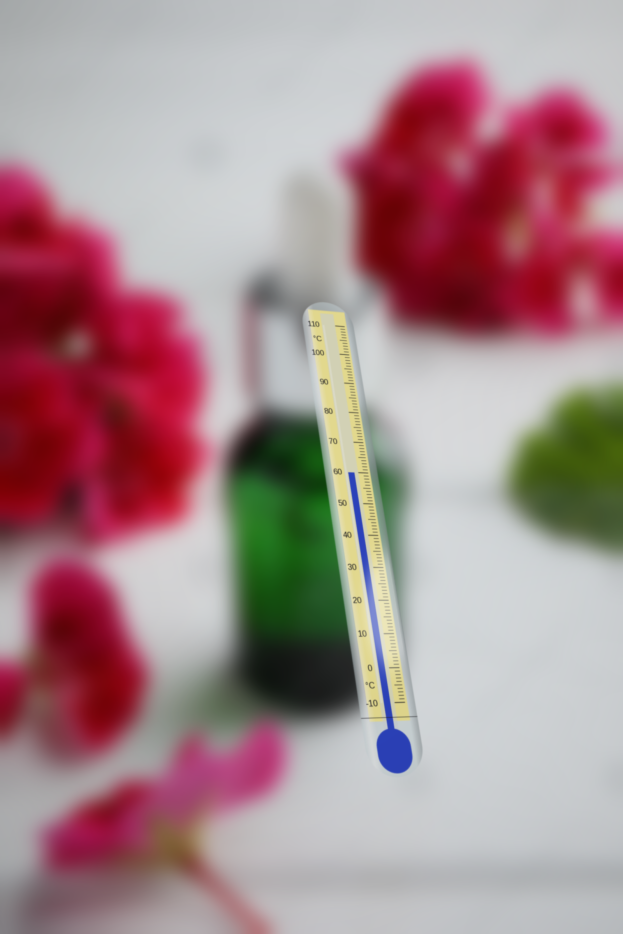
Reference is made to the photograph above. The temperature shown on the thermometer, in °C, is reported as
60 °C
